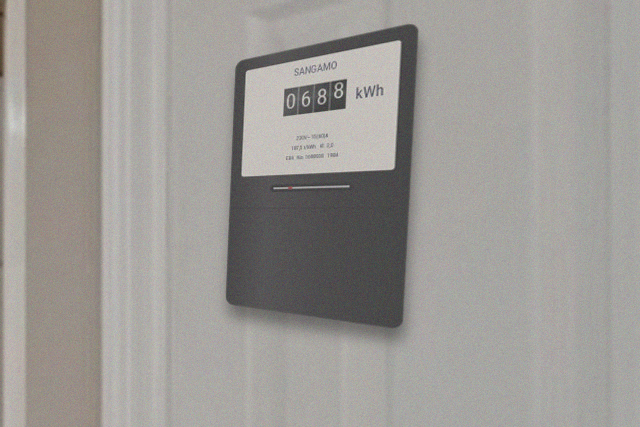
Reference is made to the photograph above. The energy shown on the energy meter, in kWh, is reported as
688 kWh
